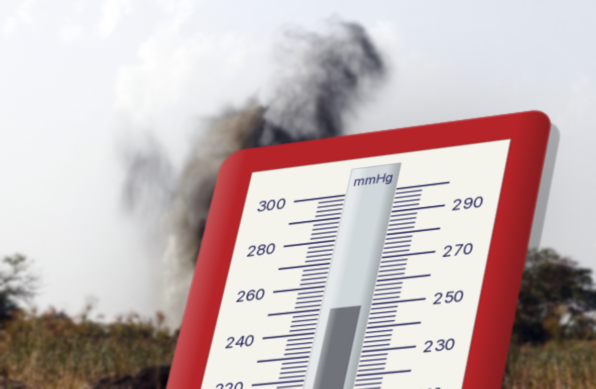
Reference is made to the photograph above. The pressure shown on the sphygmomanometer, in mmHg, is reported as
250 mmHg
